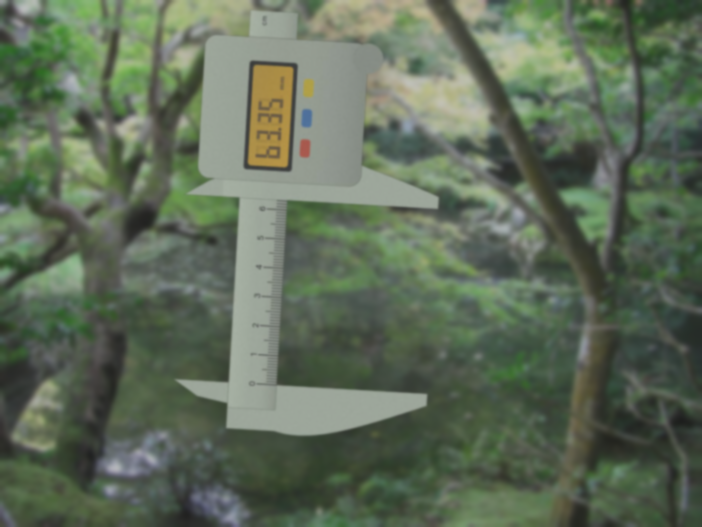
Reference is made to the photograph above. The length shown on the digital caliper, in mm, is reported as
63.35 mm
